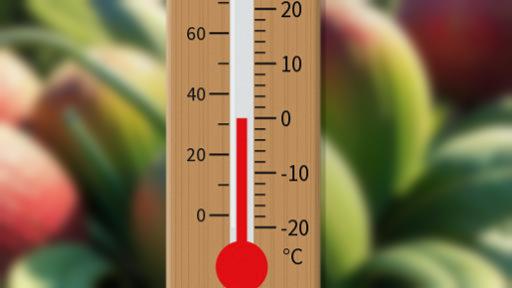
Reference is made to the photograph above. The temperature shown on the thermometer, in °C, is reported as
0 °C
